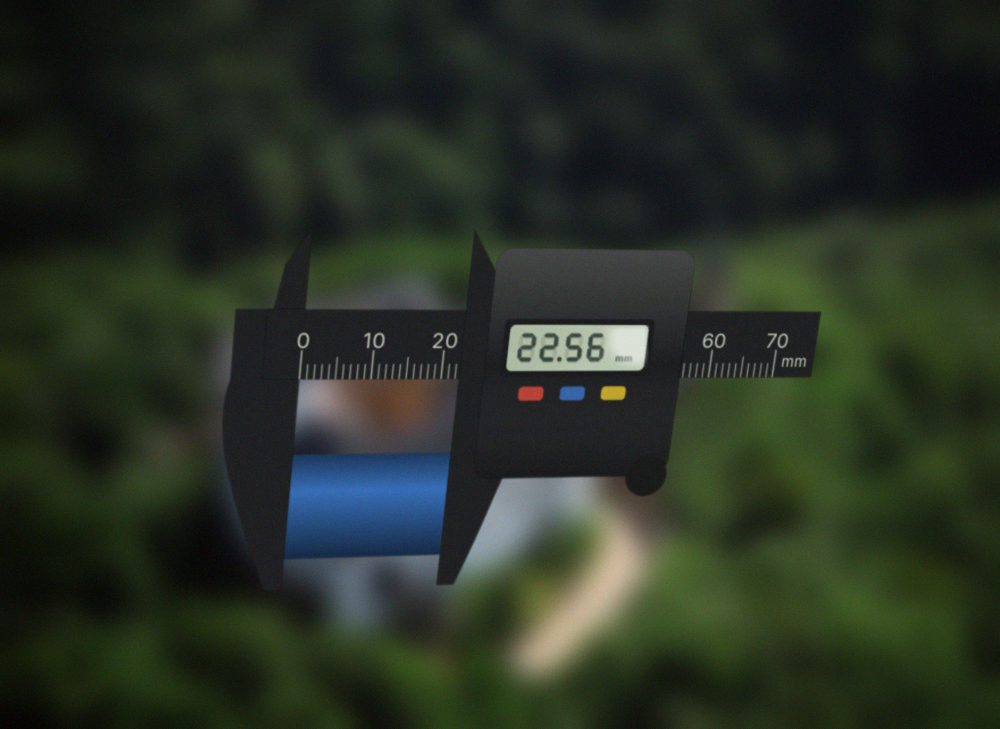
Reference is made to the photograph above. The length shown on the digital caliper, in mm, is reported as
22.56 mm
